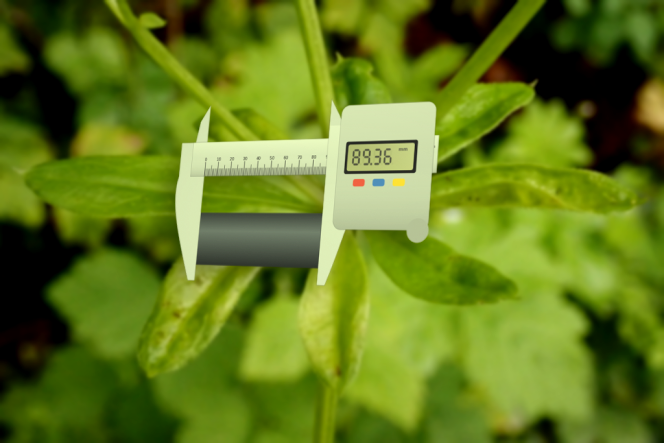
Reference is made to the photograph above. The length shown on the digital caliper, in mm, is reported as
89.36 mm
